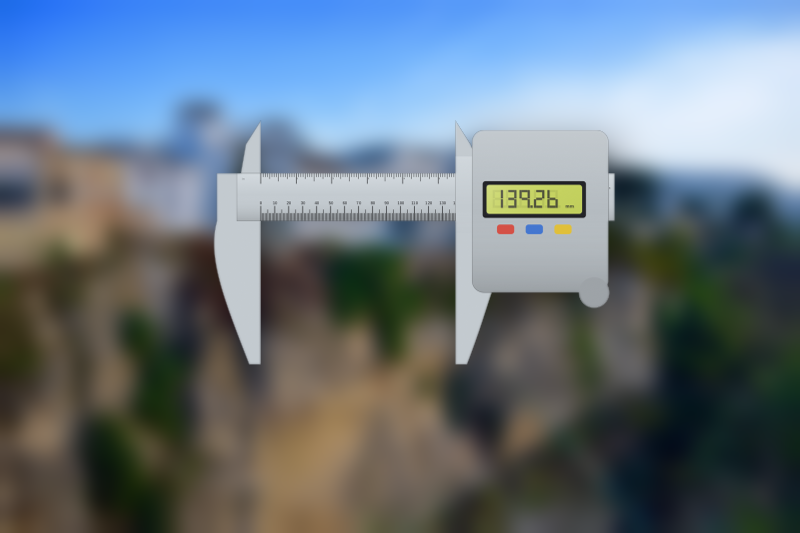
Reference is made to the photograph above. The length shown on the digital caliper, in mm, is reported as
139.26 mm
